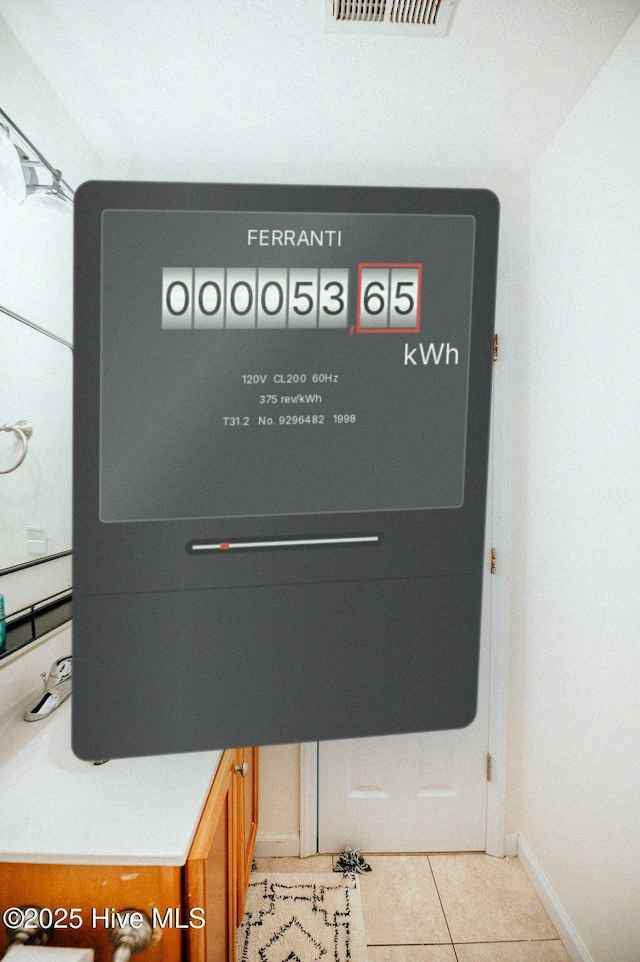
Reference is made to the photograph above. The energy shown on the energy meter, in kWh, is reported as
53.65 kWh
